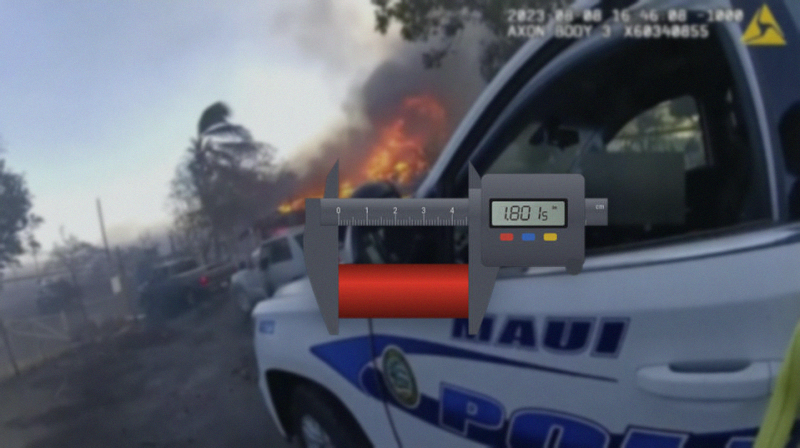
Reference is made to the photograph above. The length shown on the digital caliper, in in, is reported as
1.8015 in
